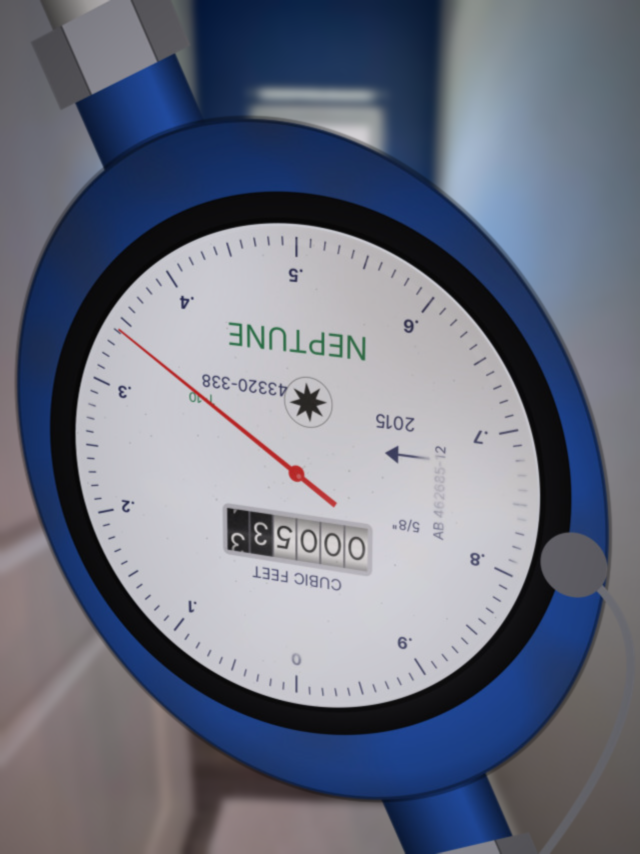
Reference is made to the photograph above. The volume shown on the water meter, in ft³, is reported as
533.34 ft³
